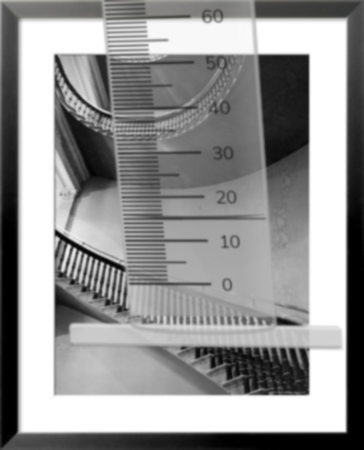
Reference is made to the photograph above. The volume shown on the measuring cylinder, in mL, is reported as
15 mL
